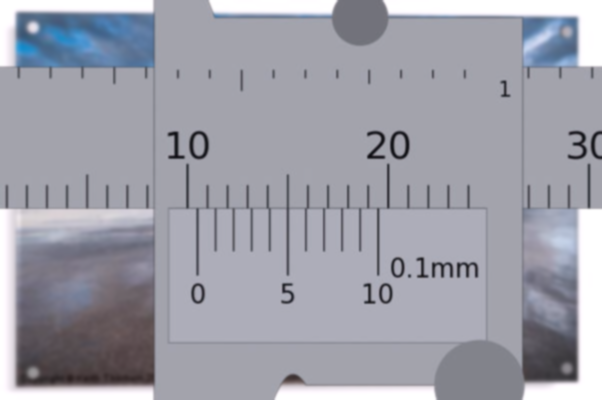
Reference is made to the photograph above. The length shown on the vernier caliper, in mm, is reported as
10.5 mm
